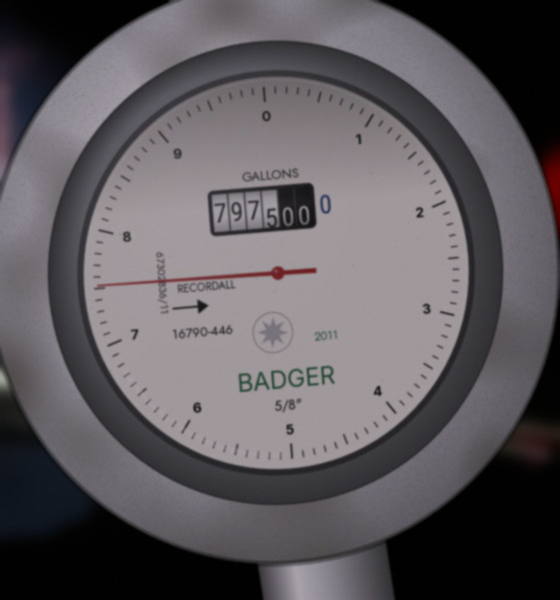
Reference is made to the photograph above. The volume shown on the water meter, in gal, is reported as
7974997.5 gal
